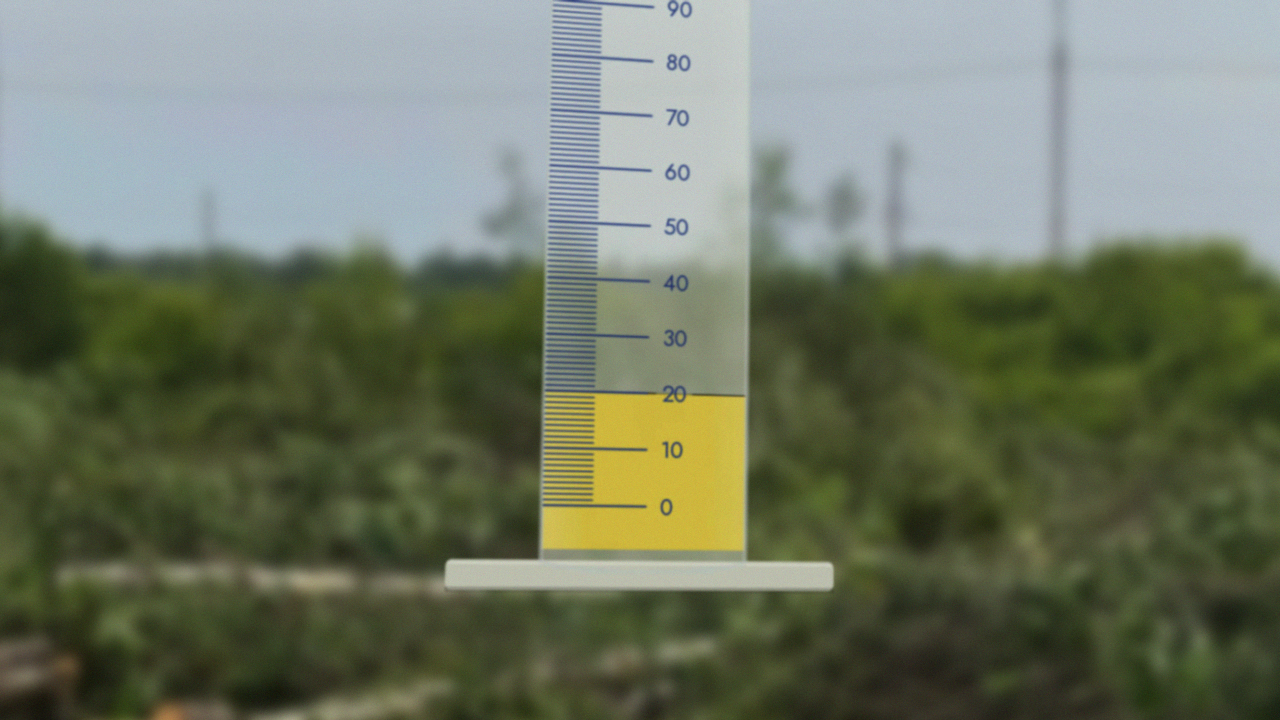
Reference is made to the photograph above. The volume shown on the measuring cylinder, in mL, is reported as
20 mL
